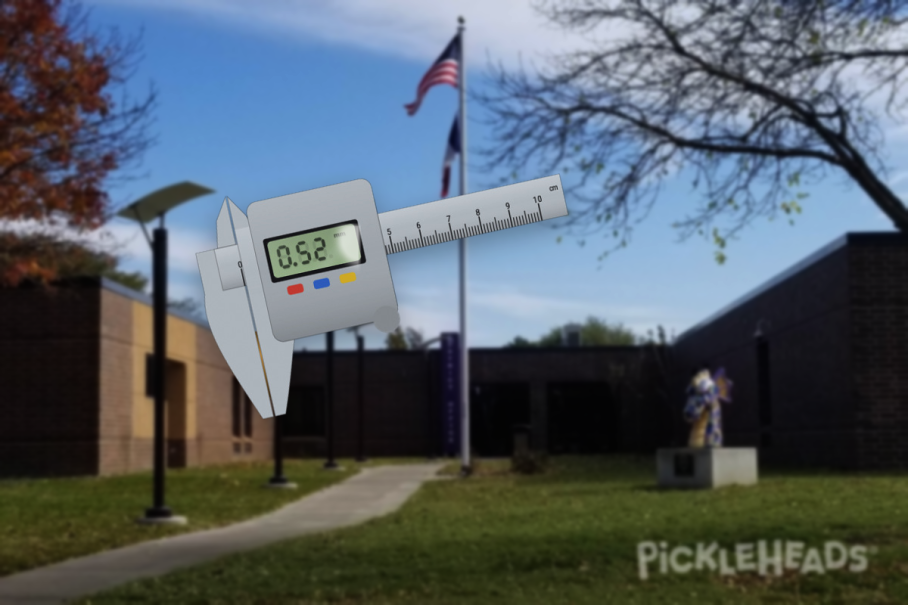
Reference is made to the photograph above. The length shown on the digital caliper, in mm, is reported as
0.52 mm
